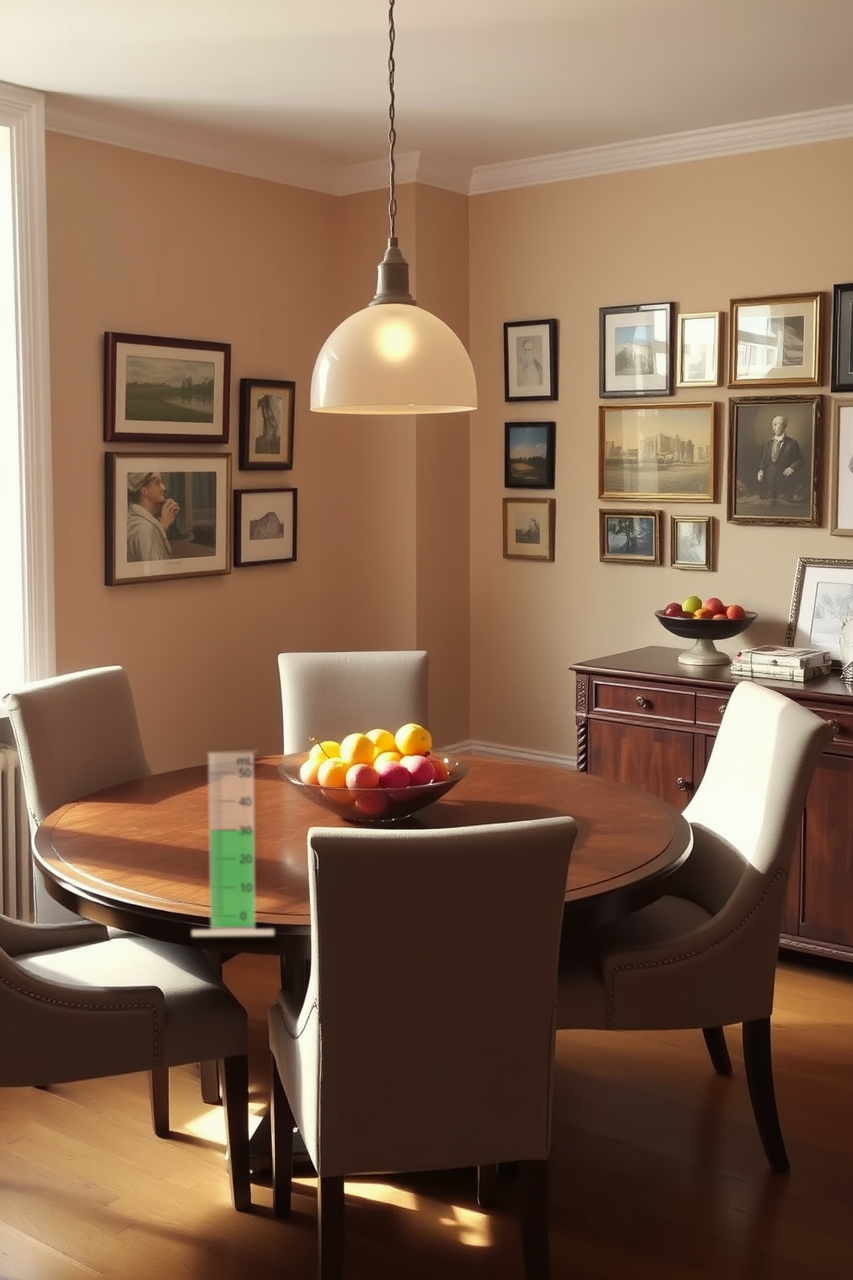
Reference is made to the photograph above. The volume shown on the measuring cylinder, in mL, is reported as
30 mL
